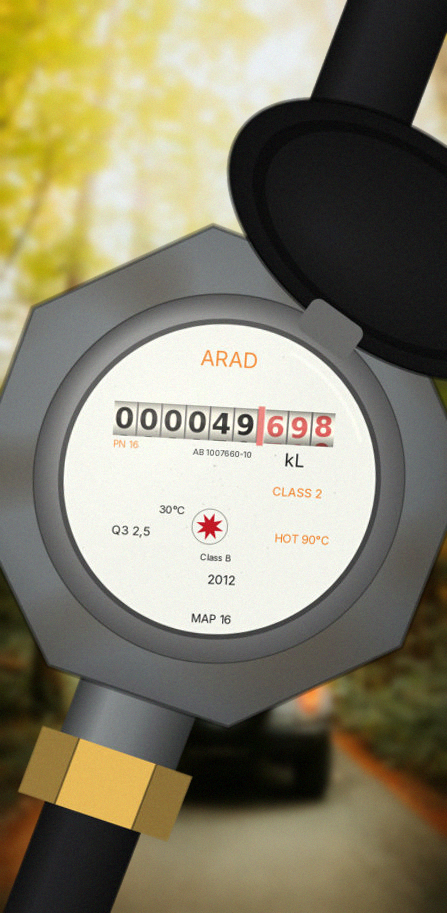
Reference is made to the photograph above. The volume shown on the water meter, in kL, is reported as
49.698 kL
